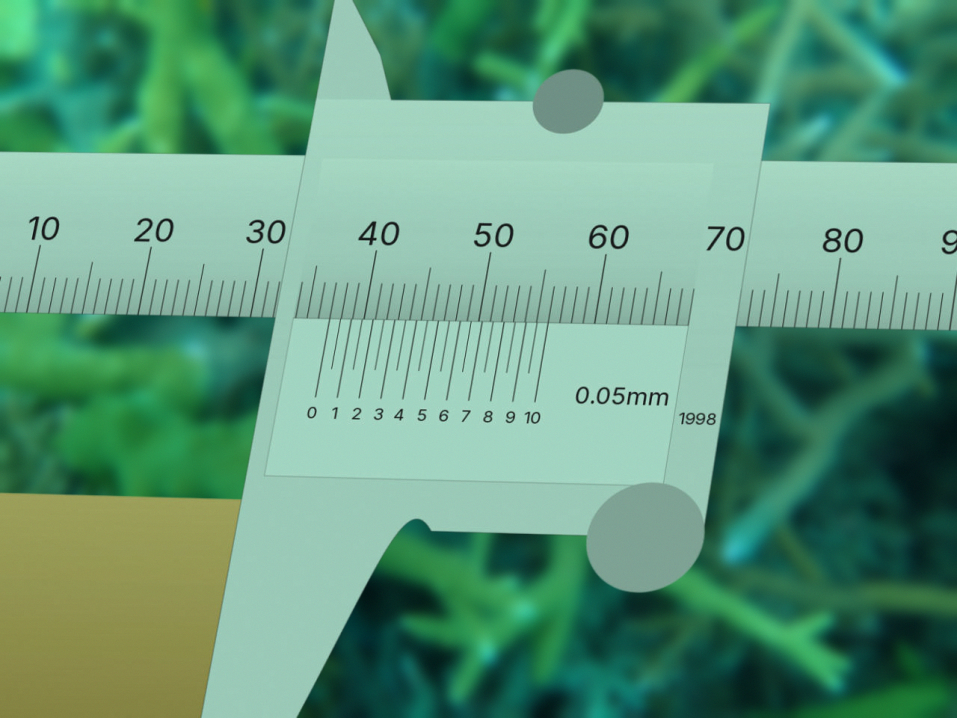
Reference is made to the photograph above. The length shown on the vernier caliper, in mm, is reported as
37.0 mm
